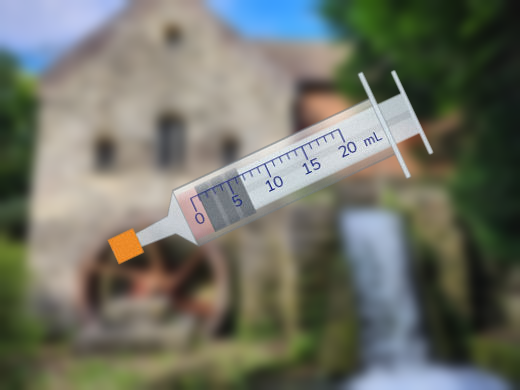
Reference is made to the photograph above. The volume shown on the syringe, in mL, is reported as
1 mL
